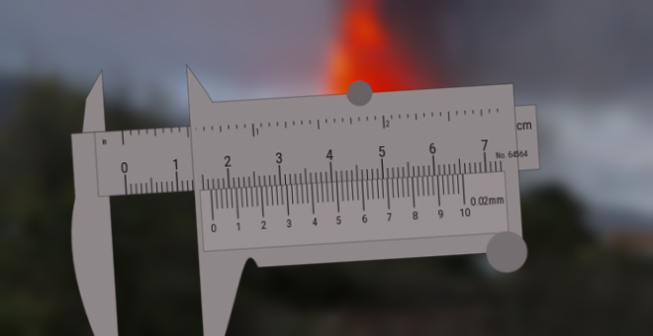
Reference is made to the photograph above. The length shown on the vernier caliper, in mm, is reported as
16.5 mm
